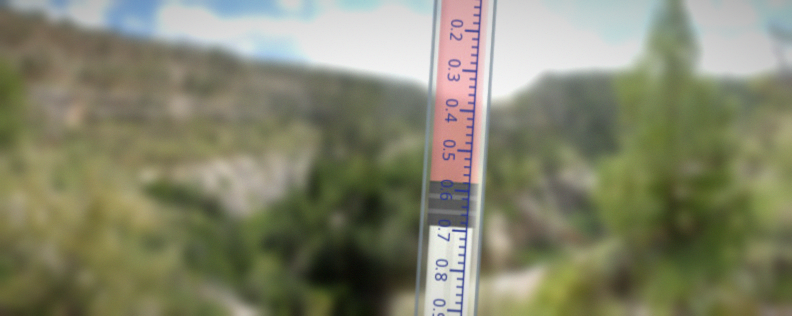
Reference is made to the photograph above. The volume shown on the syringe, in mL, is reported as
0.58 mL
